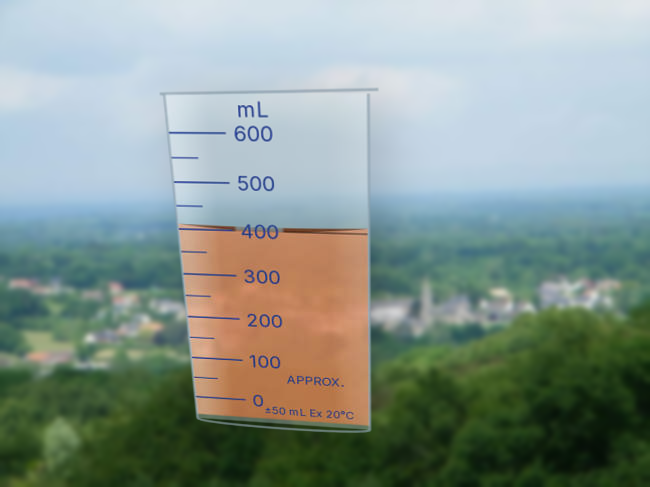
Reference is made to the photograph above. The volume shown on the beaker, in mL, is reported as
400 mL
